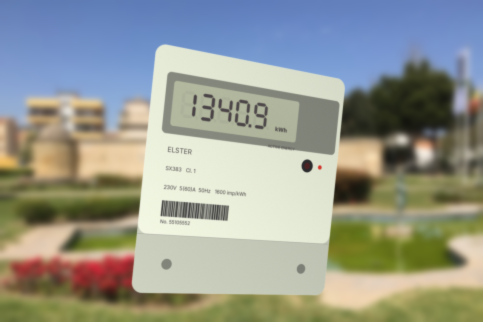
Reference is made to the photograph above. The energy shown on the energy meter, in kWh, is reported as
1340.9 kWh
